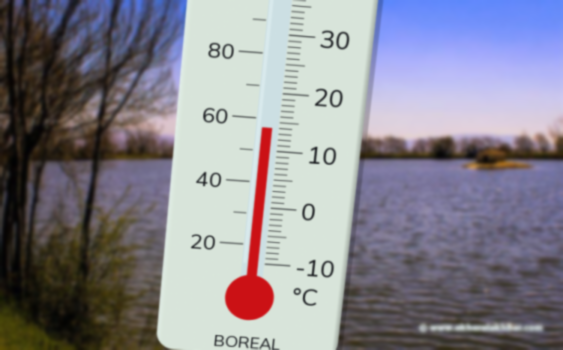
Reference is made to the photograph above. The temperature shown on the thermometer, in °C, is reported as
14 °C
